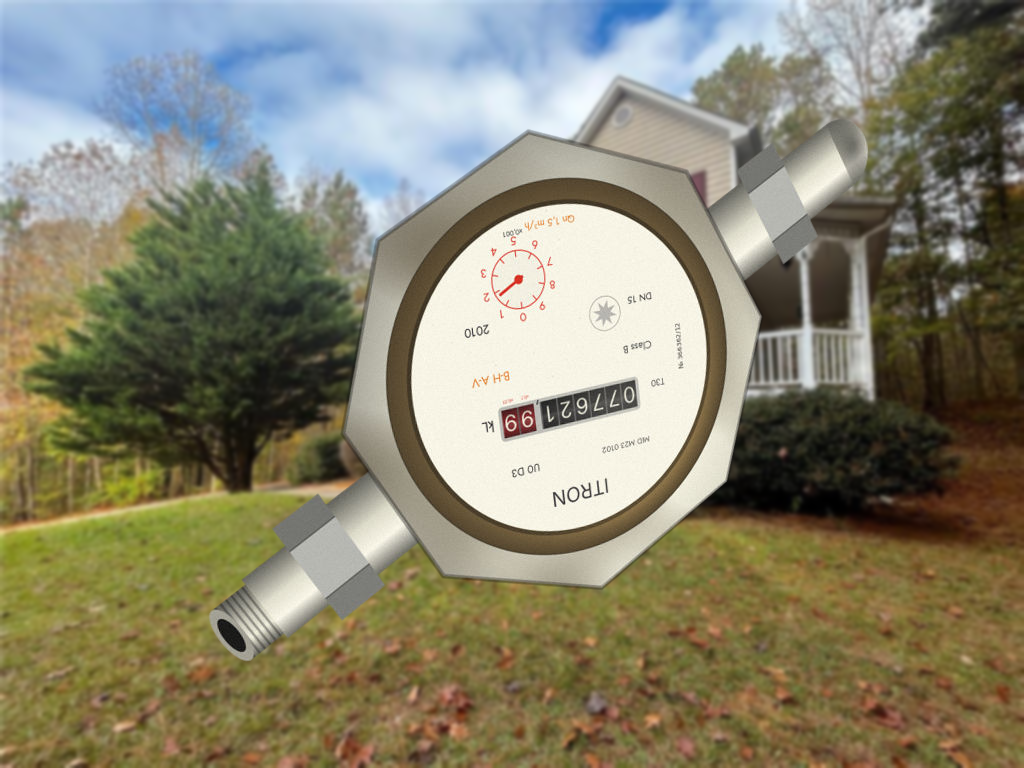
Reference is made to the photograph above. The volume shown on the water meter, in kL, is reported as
77621.991 kL
